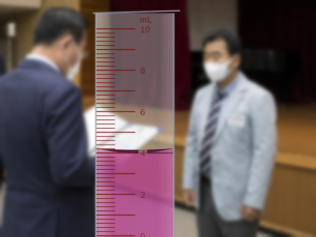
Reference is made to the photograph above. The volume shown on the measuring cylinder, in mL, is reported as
4 mL
